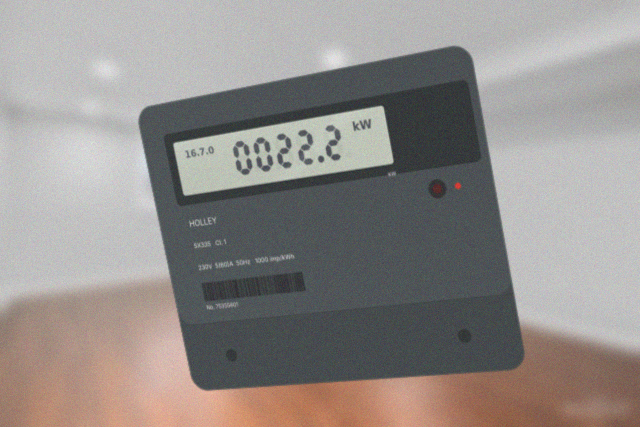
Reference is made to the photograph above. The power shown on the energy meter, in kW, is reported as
22.2 kW
